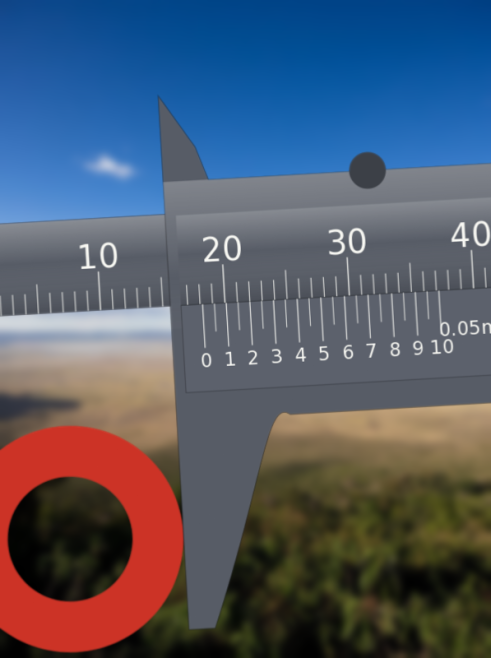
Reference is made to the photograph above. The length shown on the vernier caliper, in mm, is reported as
18.2 mm
